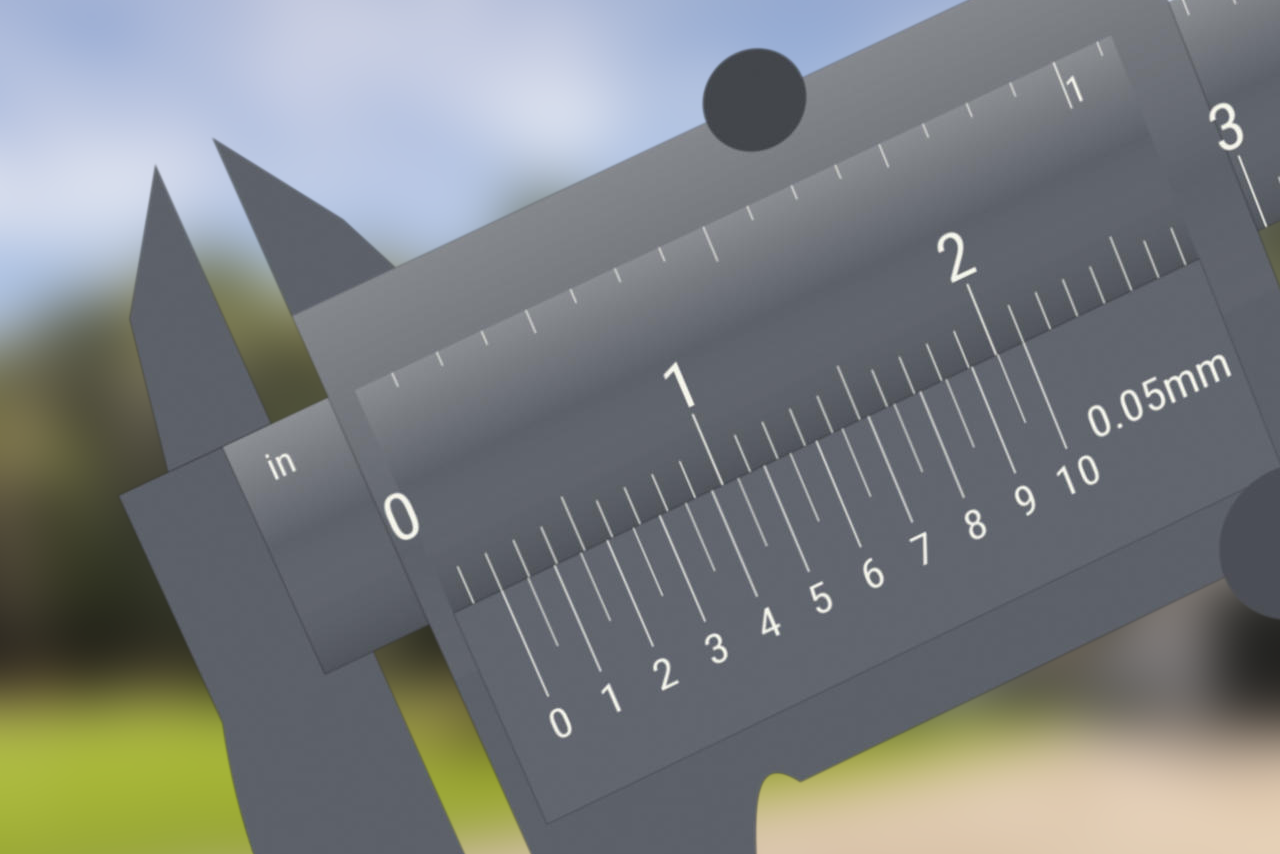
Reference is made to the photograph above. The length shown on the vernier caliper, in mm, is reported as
2.00 mm
